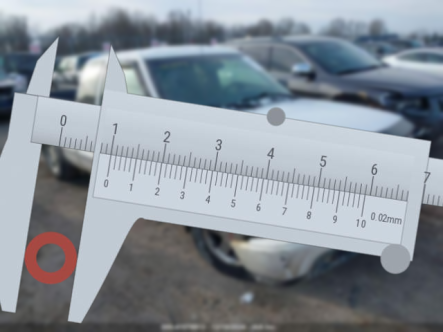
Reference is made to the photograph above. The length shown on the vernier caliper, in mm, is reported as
10.0 mm
